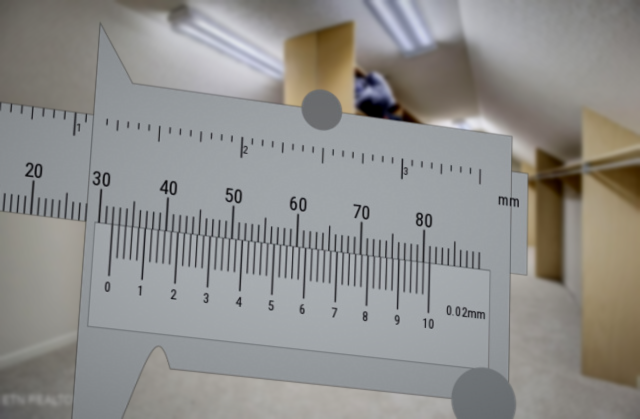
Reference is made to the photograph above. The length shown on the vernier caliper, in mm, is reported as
32.0 mm
